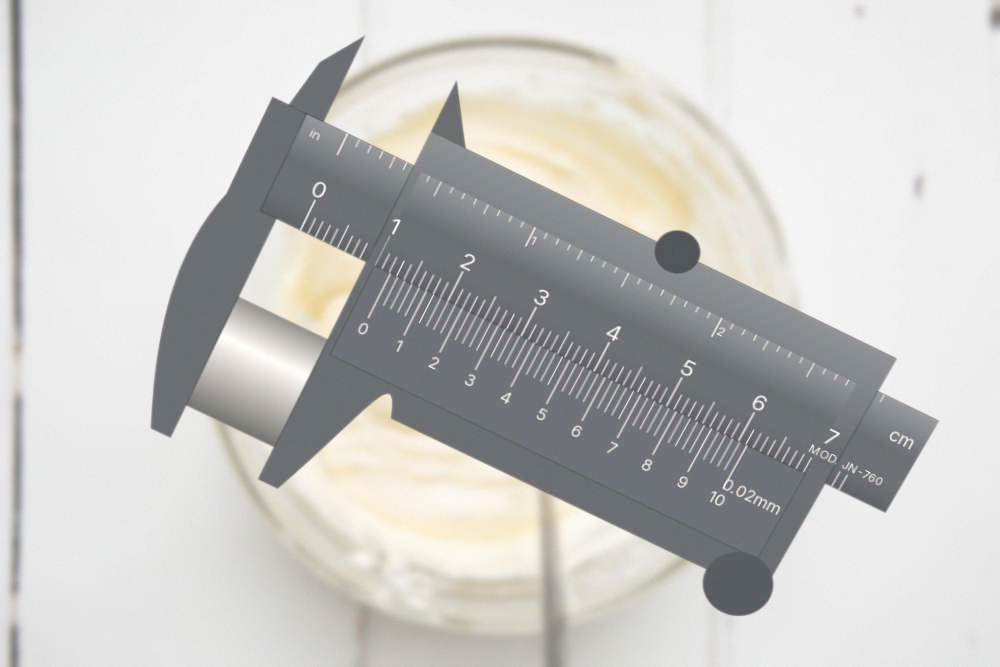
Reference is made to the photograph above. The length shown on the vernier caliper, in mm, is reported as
12.2 mm
